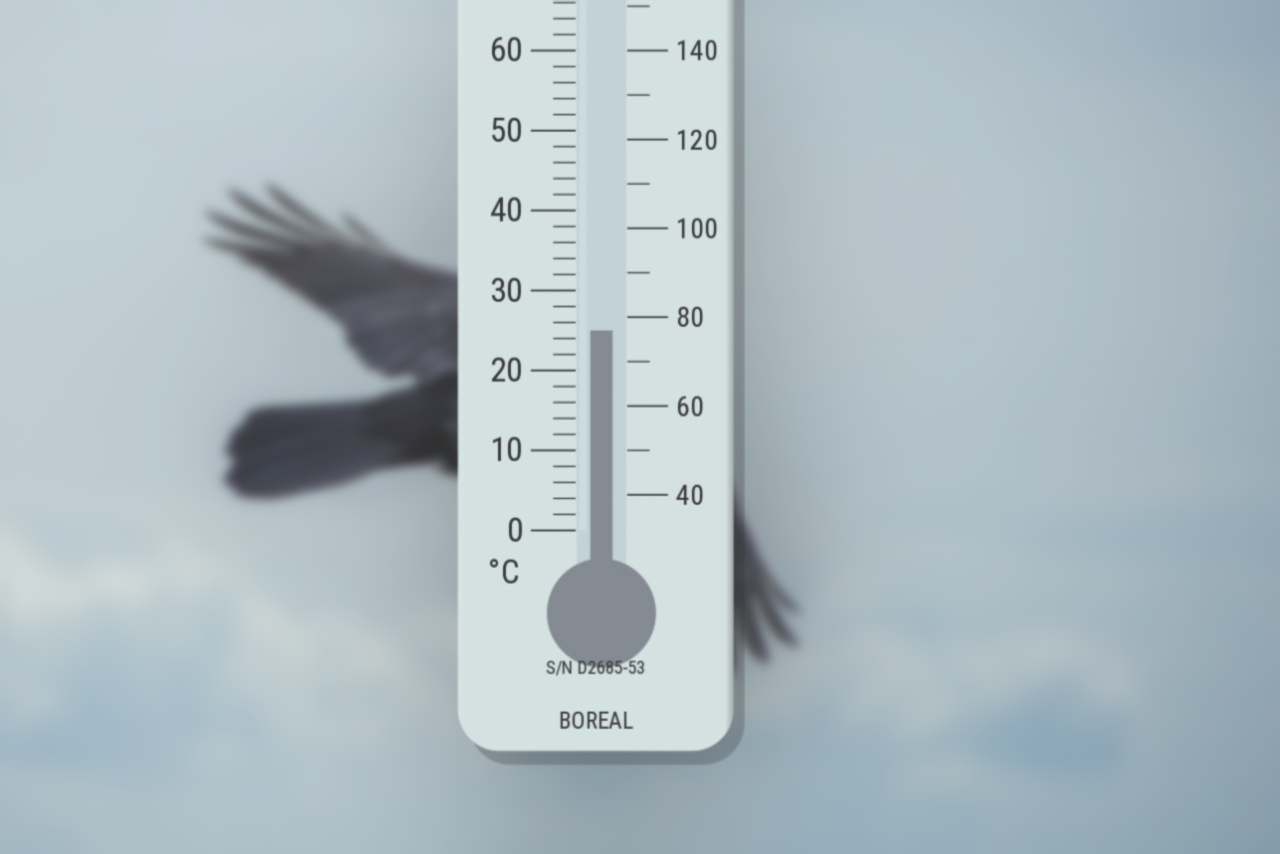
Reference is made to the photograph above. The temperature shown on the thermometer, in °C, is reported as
25 °C
